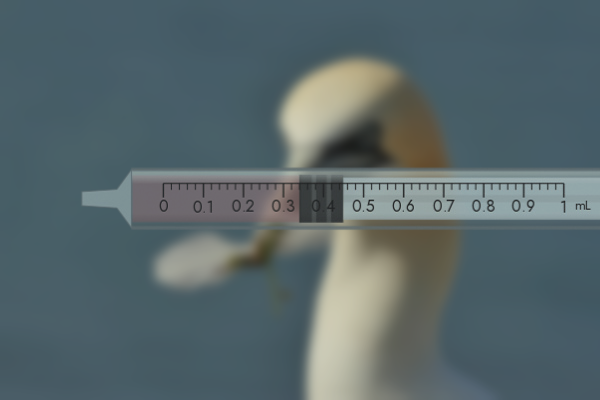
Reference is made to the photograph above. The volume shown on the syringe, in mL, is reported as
0.34 mL
